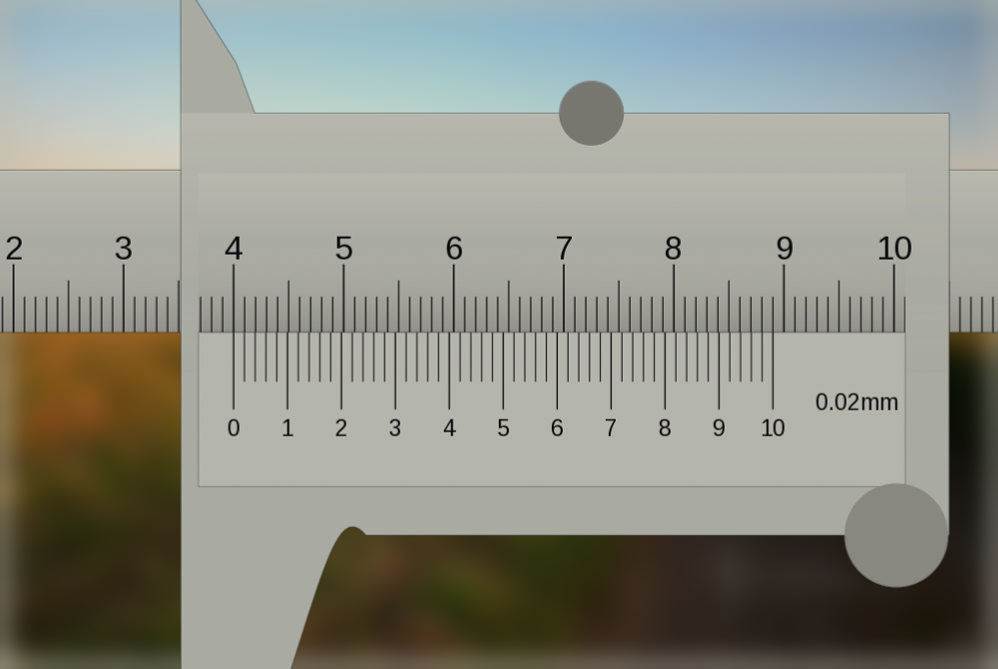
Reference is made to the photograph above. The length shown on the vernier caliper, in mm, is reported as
40.0 mm
